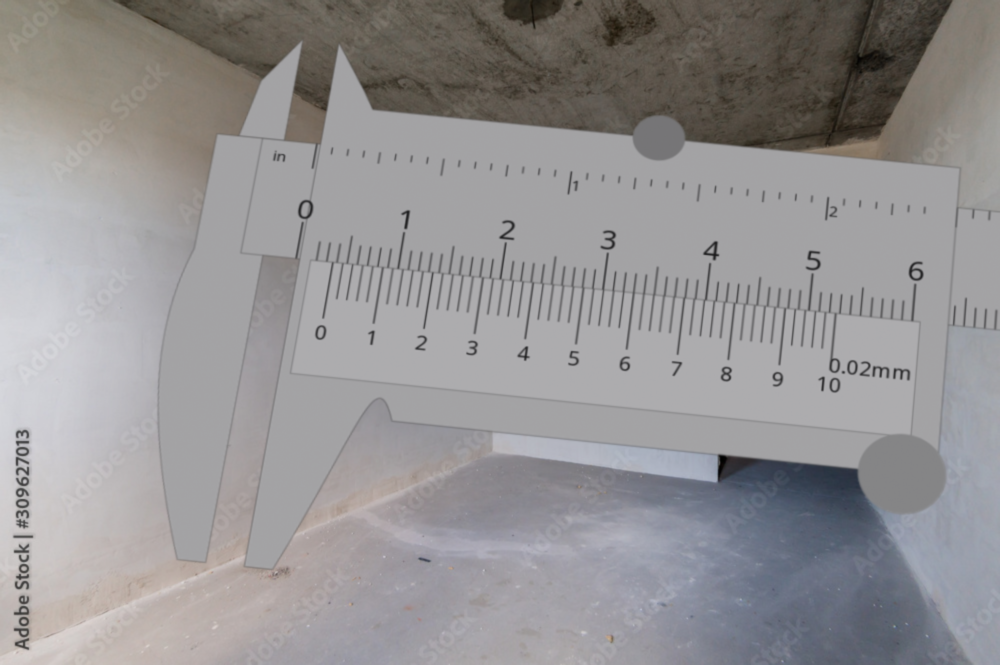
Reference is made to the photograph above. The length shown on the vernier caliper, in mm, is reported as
3.6 mm
